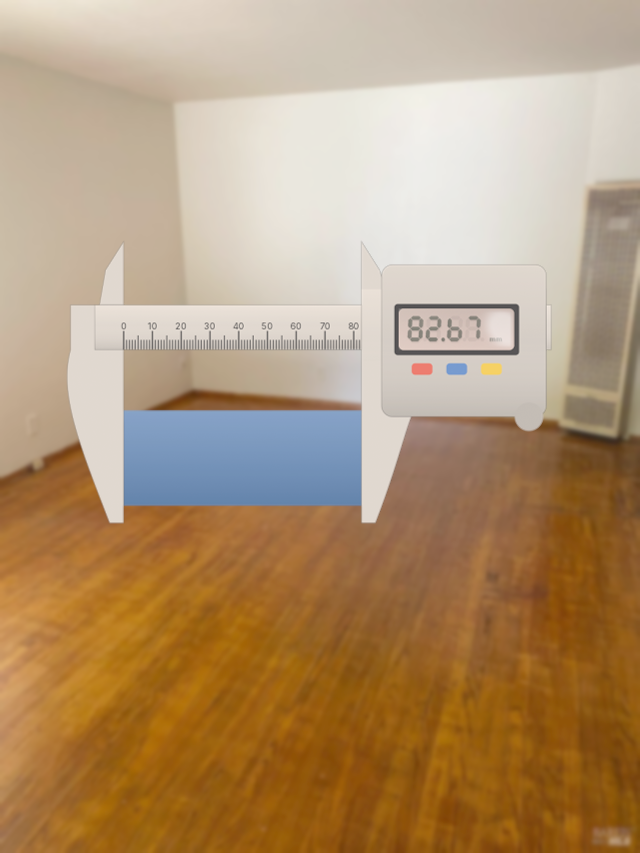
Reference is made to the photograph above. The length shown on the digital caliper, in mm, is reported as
82.67 mm
